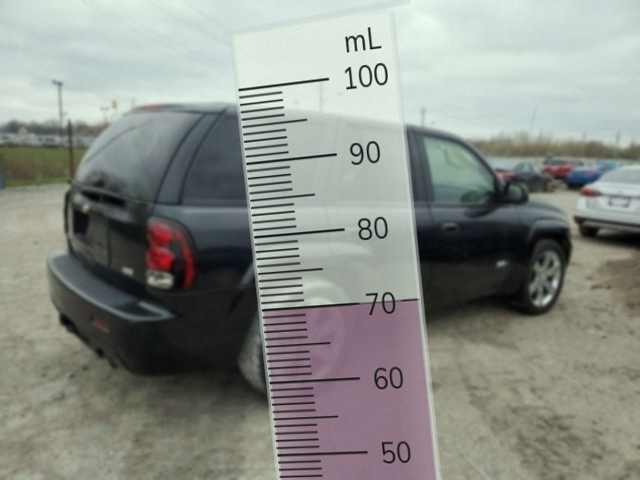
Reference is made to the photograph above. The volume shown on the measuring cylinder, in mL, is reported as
70 mL
